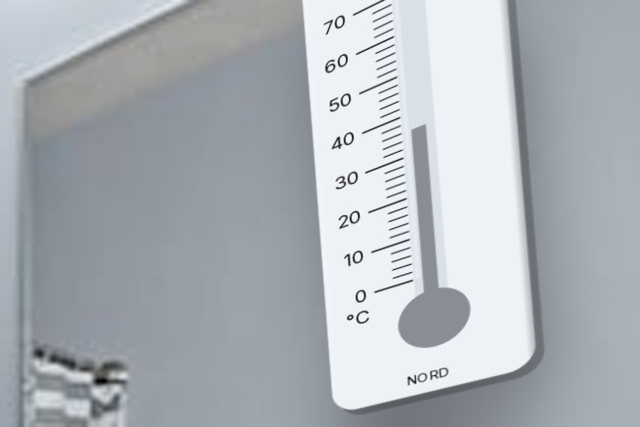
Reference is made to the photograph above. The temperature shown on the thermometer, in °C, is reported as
36 °C
